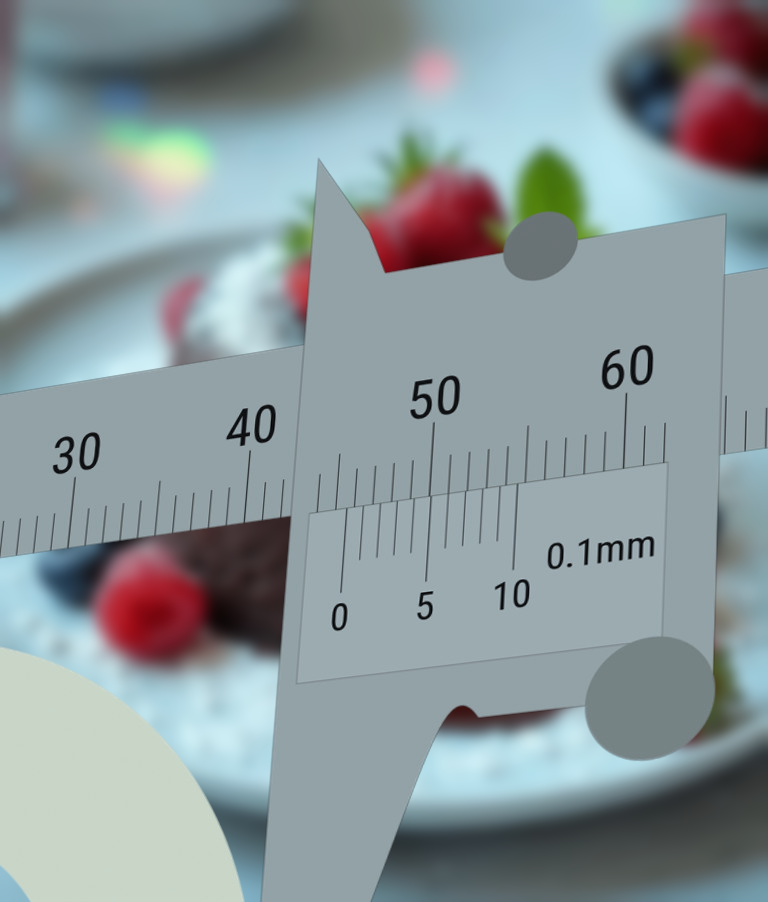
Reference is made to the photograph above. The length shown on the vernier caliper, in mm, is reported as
45.6 mm
